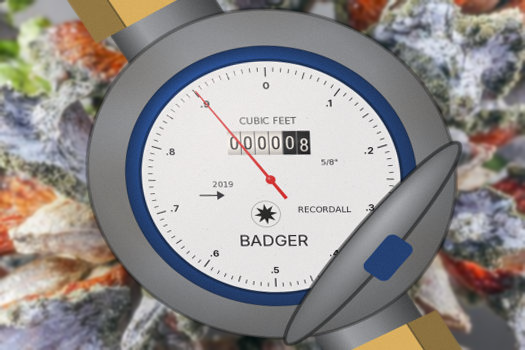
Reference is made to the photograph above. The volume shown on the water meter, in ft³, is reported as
7.90 ft³
